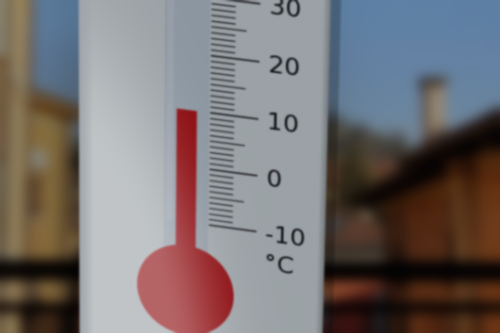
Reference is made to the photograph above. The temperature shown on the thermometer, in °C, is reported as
10 °C
